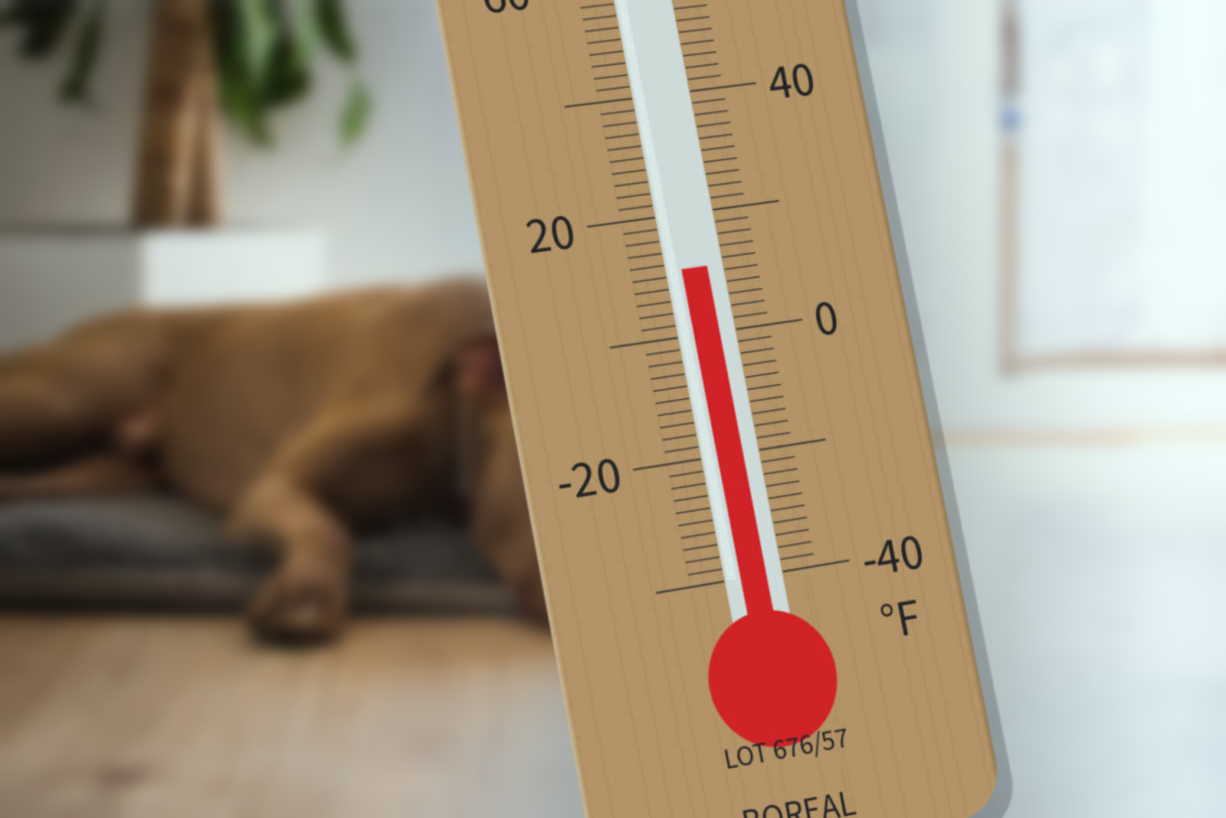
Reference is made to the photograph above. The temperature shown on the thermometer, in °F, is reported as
11 °F
